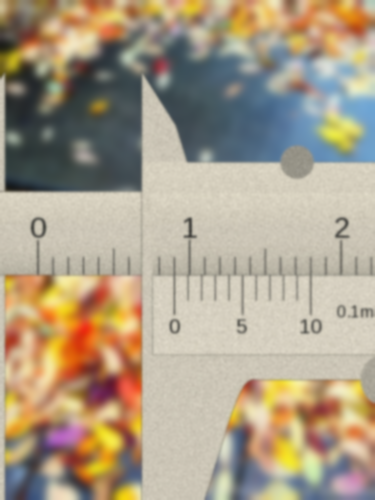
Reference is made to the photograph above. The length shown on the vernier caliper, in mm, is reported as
9.0 mm
